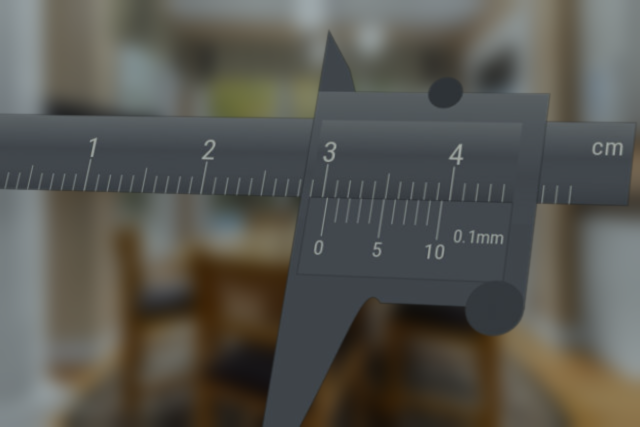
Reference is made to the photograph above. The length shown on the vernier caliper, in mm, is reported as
30.4 mm
